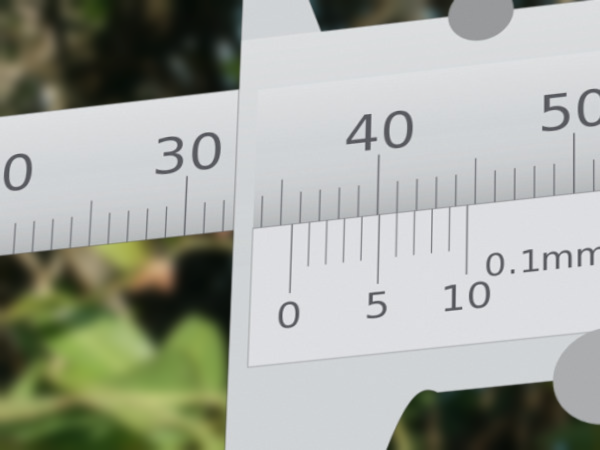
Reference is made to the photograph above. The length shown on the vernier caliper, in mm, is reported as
35.6 mm
